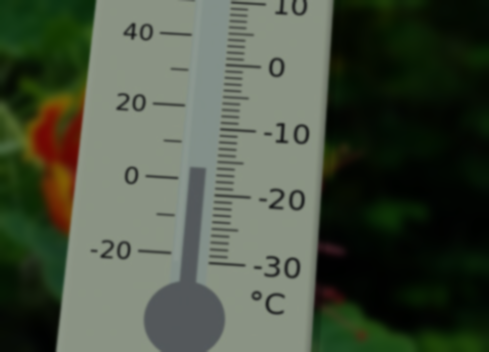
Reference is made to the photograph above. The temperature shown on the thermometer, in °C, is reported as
-16 °C
